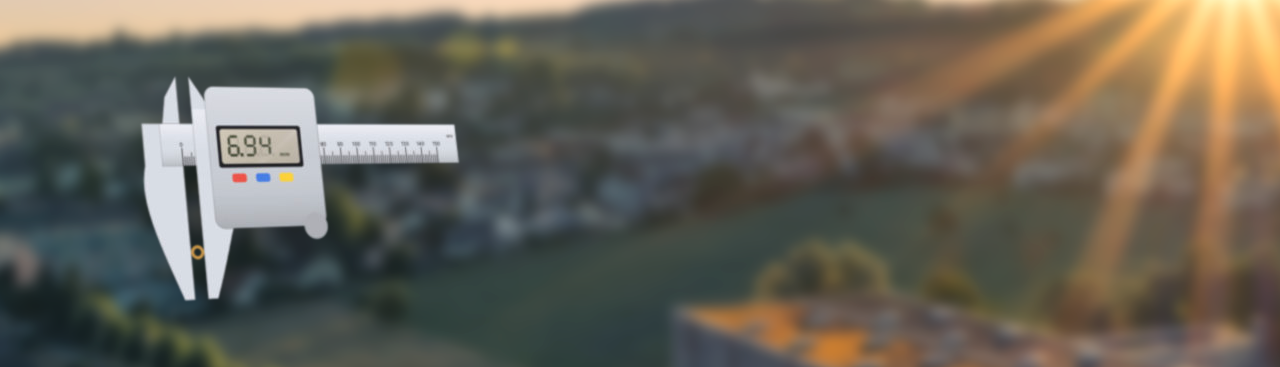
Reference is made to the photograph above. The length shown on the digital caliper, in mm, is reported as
6.94 mm
